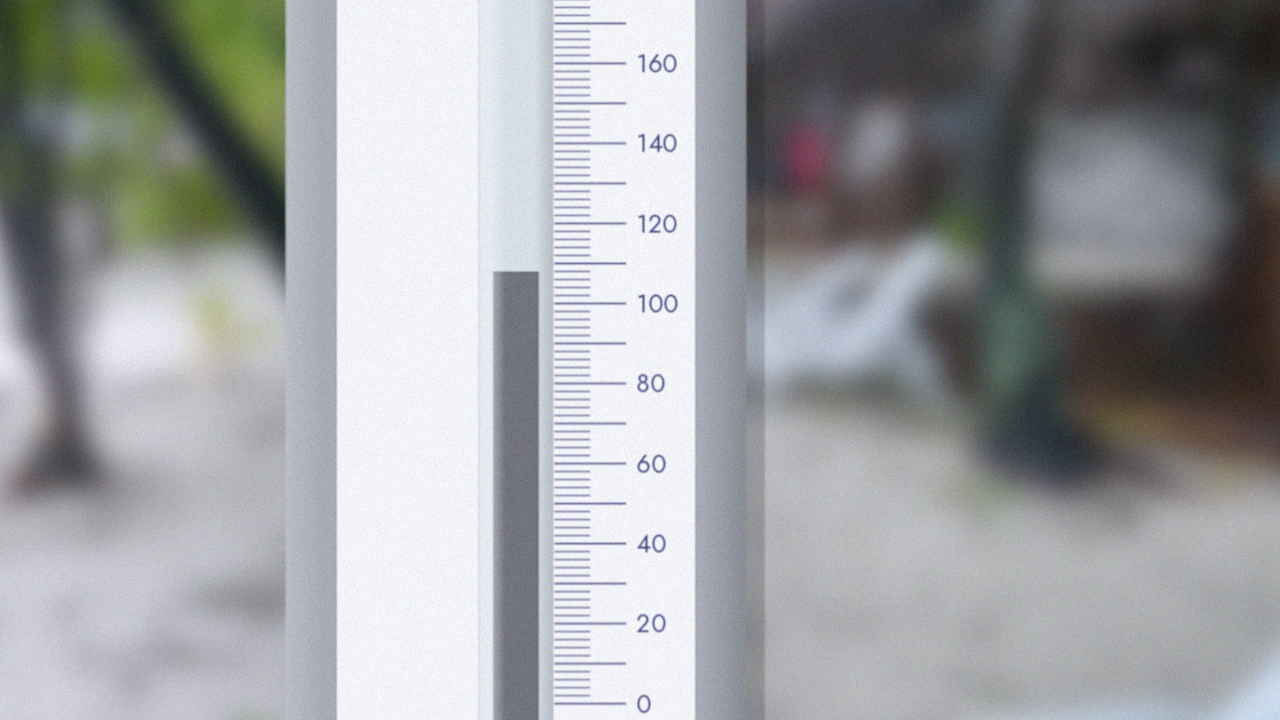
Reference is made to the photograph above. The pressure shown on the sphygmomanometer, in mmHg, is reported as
108 mmHg
